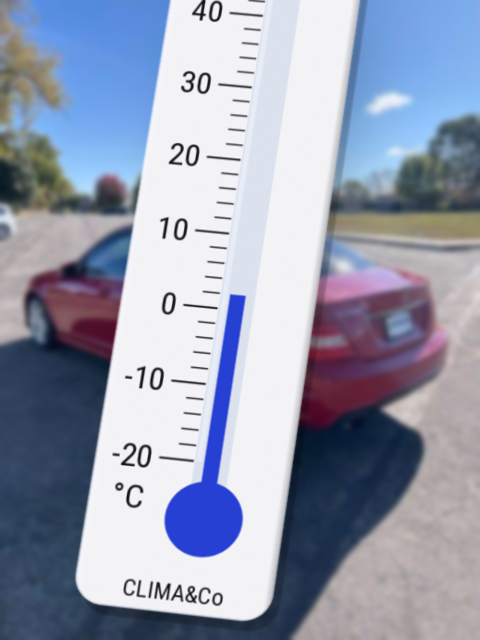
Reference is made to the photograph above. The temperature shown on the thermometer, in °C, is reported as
2 °C
